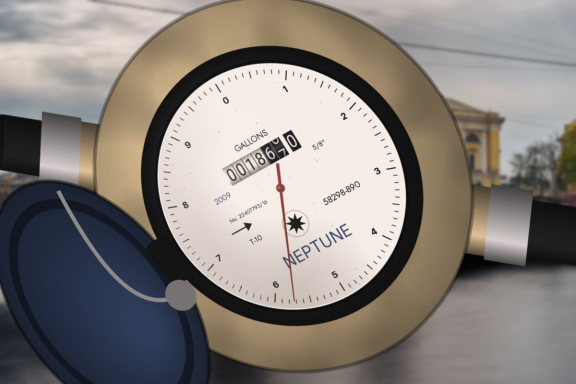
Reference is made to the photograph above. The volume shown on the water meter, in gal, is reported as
18665.7 gal
